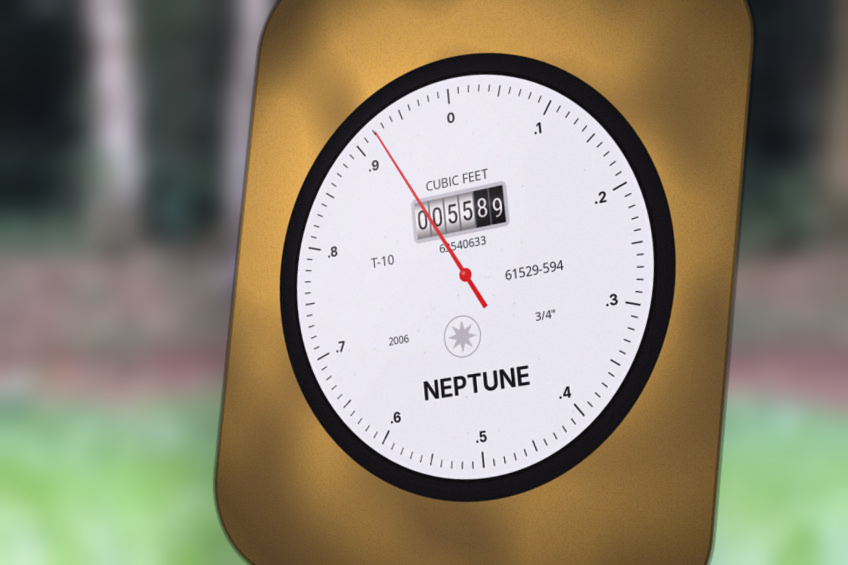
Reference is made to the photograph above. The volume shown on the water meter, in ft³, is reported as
5588.92 ft³
